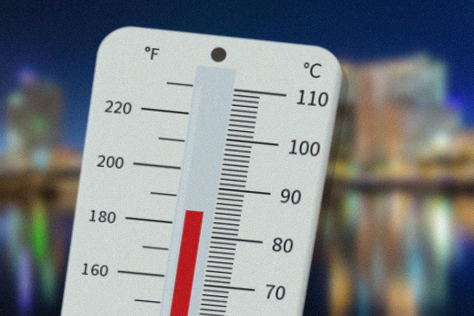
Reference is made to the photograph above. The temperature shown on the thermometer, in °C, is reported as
85 °C
